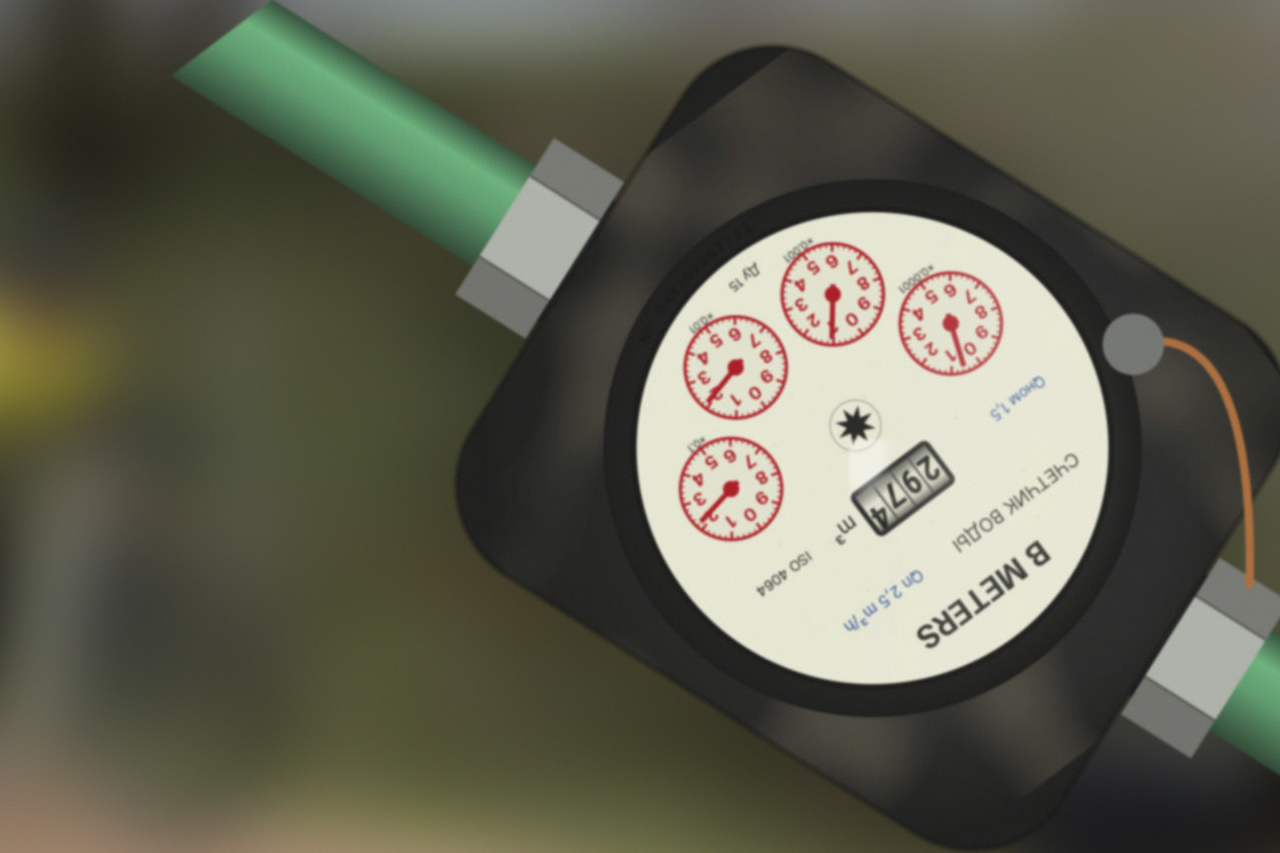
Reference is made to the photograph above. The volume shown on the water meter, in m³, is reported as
2974.2210 m³
